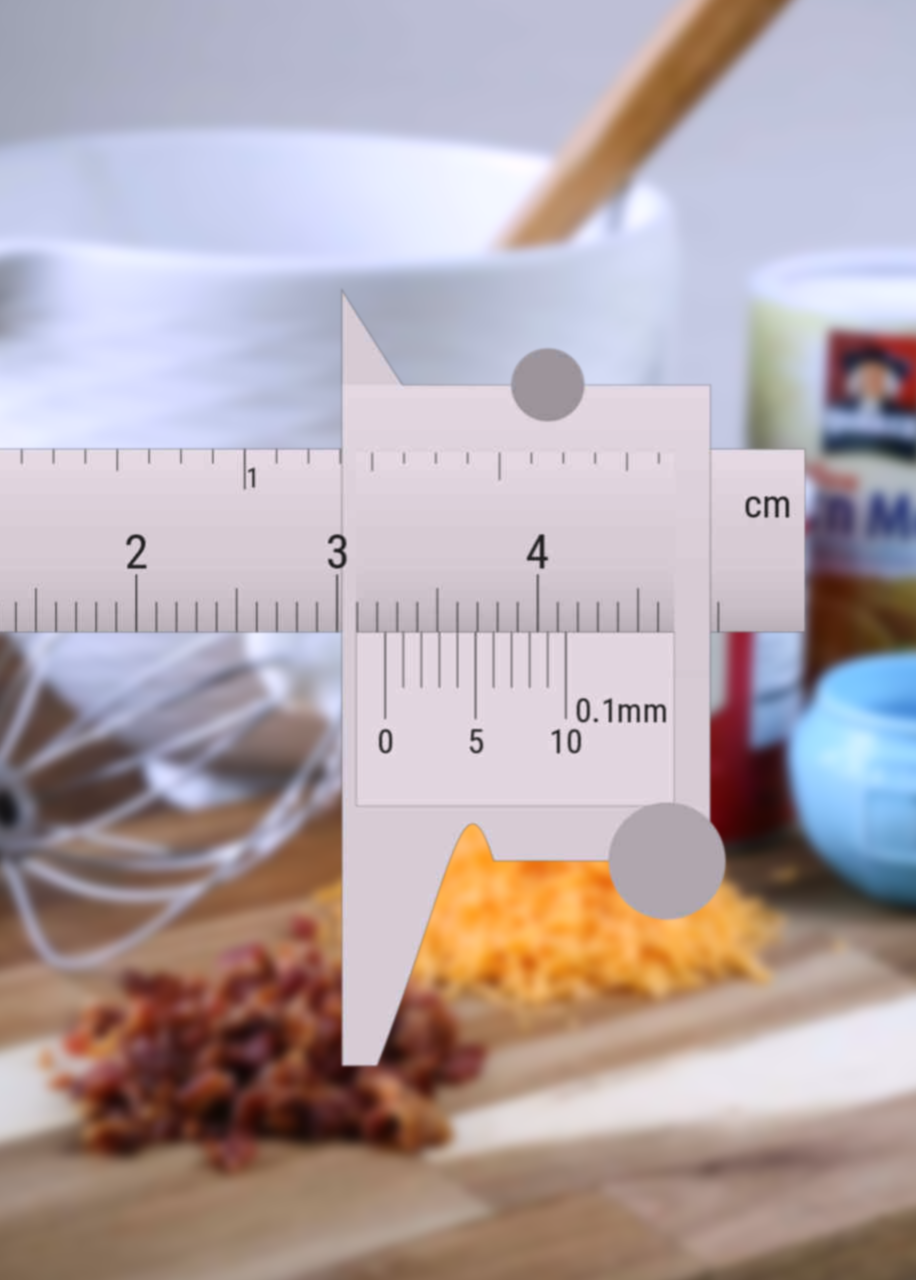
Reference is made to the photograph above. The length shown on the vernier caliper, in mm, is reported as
32.4 mm
